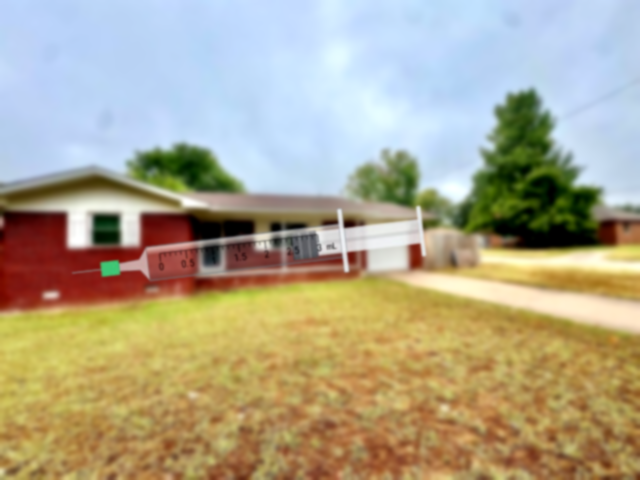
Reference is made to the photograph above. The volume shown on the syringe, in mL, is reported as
2.5 mL
